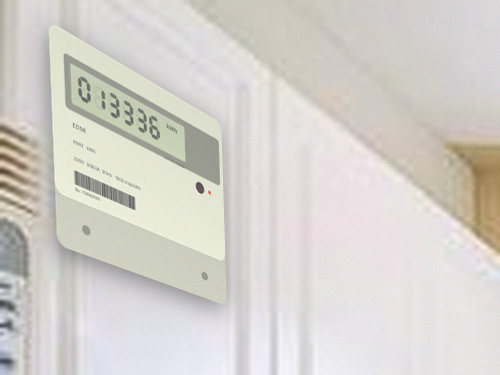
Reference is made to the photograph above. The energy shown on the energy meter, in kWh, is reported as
13336 kWh
